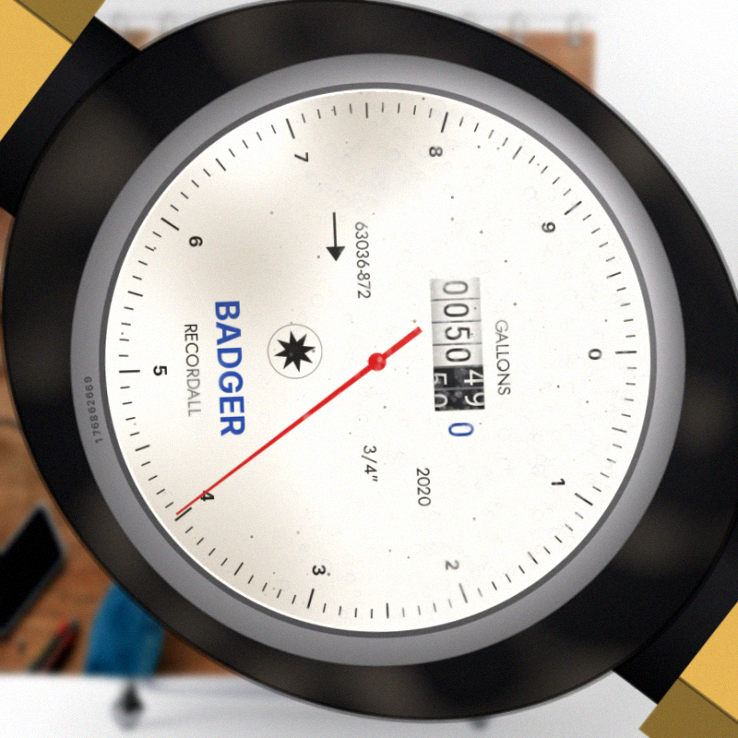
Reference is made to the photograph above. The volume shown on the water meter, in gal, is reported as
50494.0 gal
